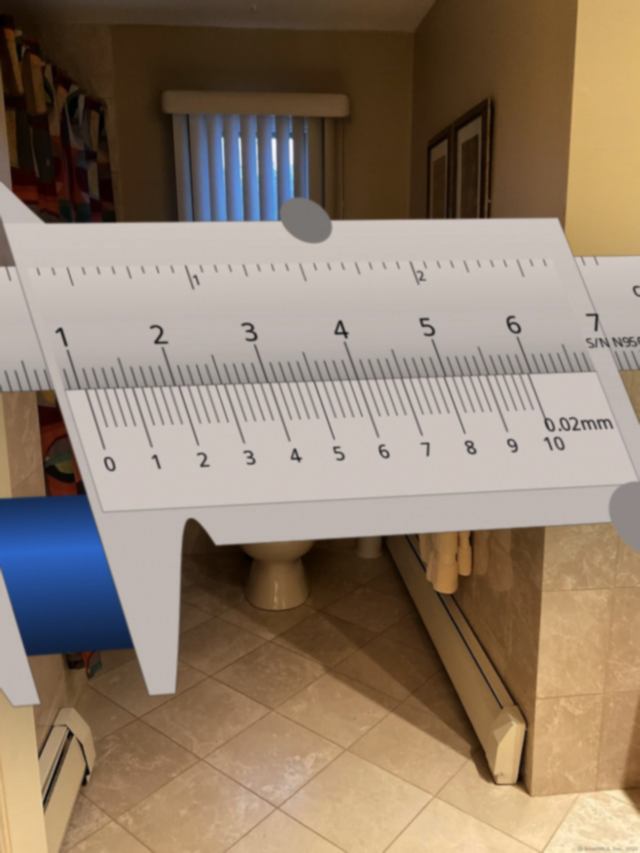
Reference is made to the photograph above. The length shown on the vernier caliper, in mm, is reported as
10.6 mm
